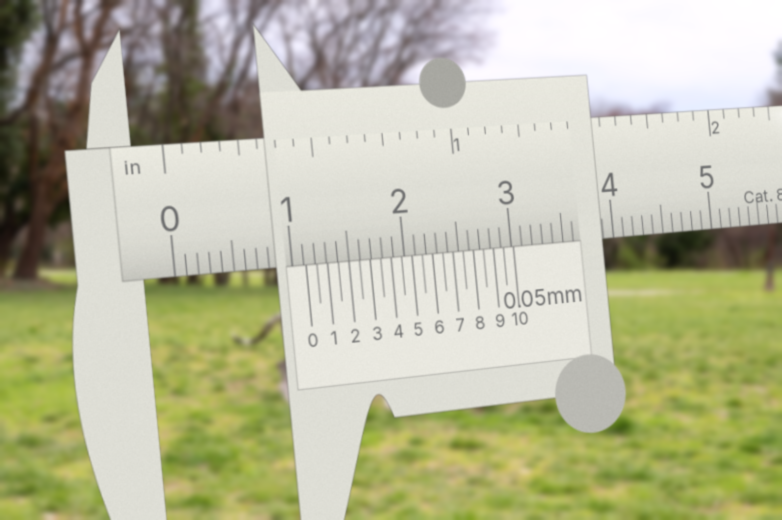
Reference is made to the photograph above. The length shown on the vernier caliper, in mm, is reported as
11.2 mm
